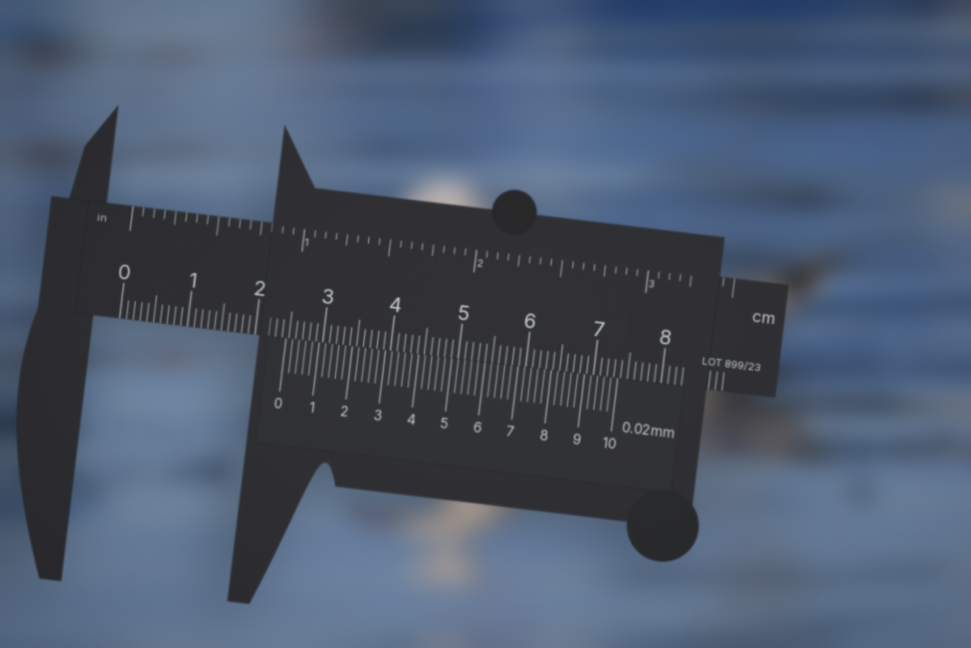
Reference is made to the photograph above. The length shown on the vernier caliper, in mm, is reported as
24.6 mm
